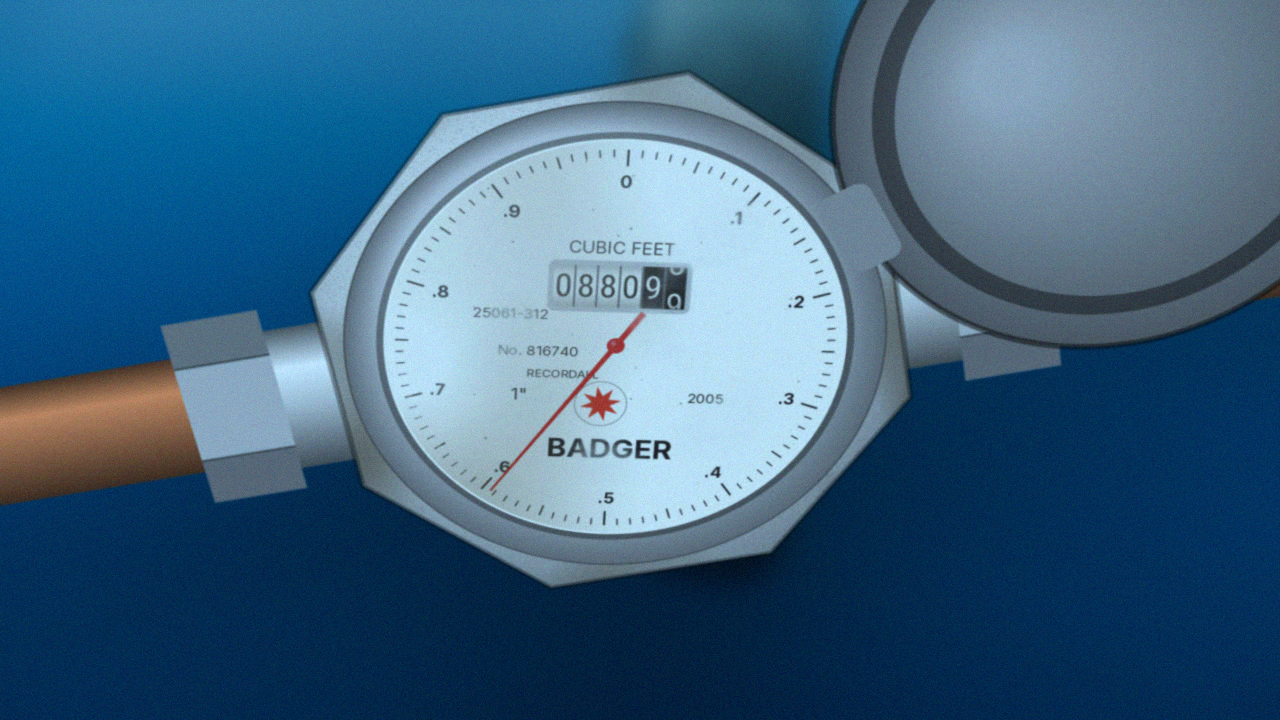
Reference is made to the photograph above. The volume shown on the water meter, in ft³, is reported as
88098.59 ft³
